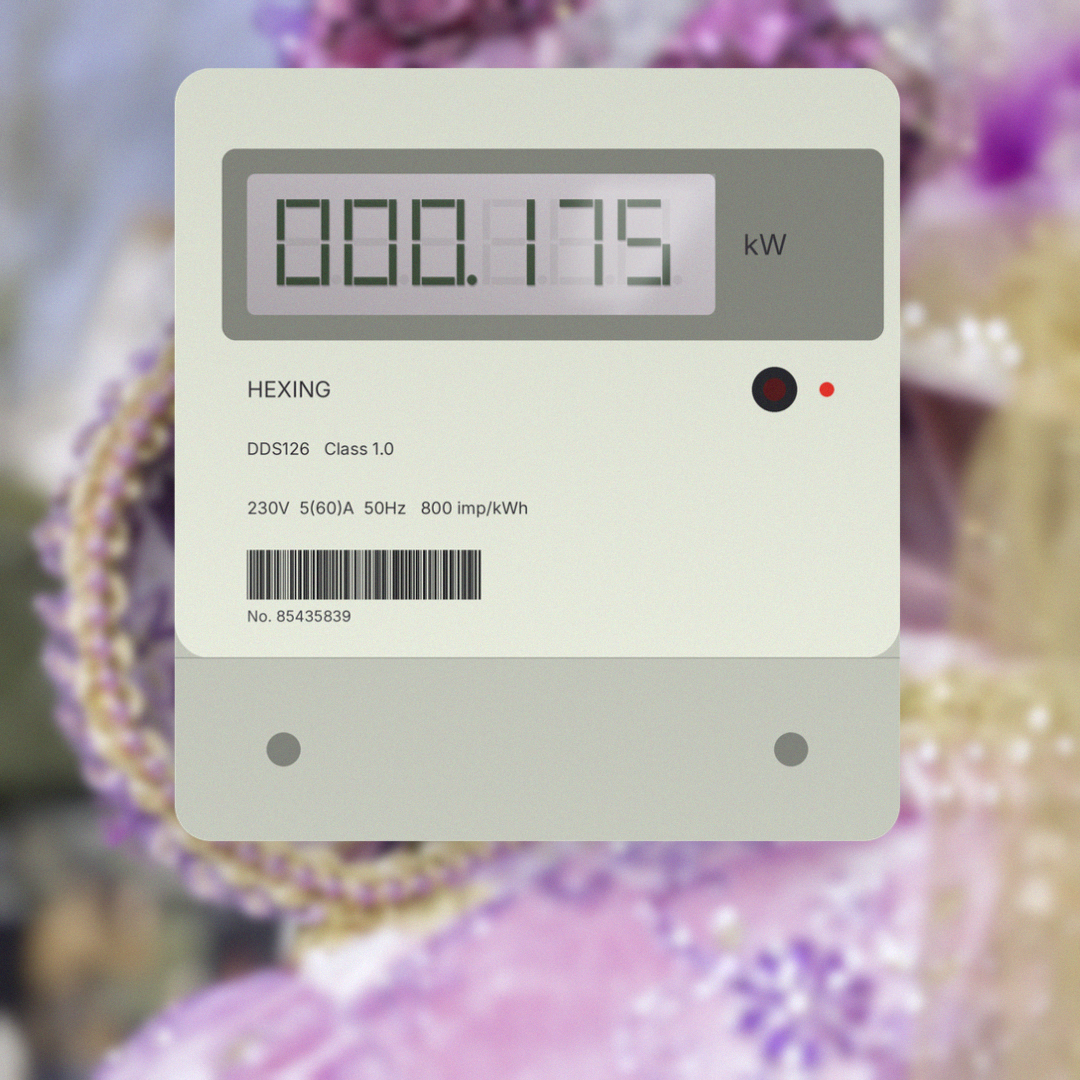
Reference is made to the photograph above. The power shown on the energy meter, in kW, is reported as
0.175 kW
